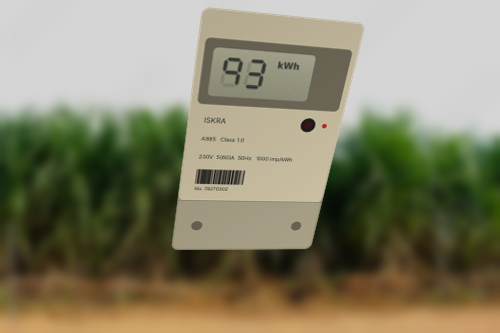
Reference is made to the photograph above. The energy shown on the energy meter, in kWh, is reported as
93 kWh
